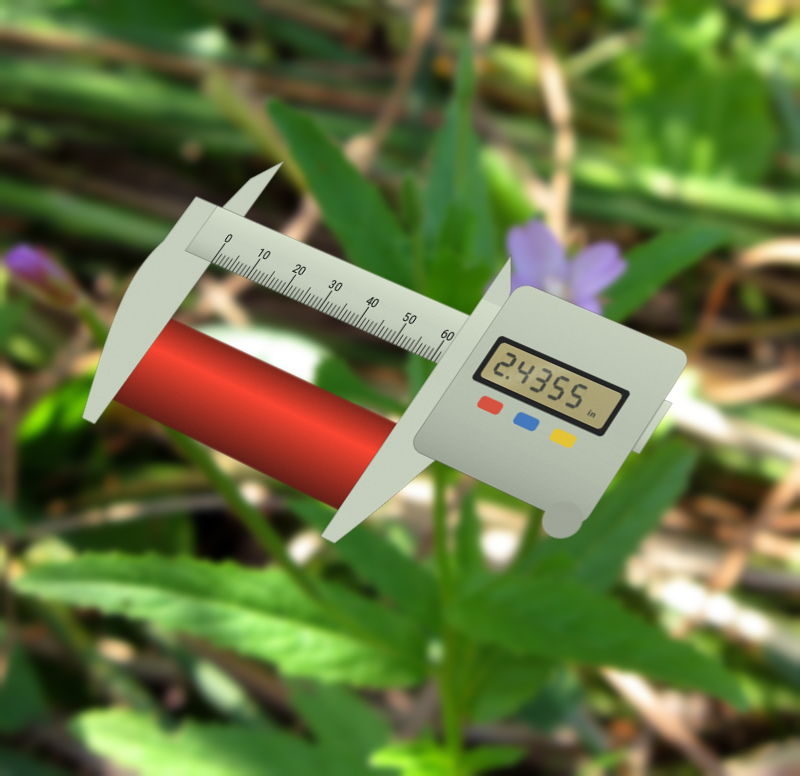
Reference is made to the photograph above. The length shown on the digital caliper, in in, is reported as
2.4355 in
